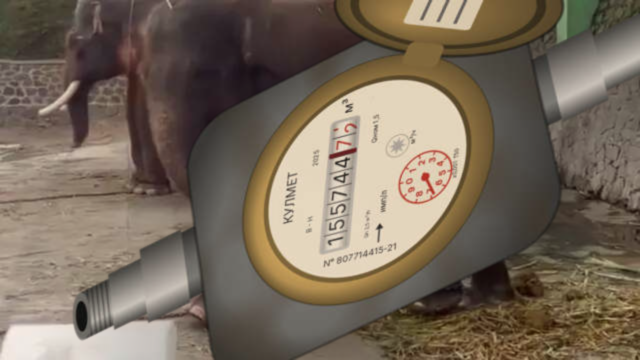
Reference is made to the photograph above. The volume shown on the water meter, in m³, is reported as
155744.716 m³
